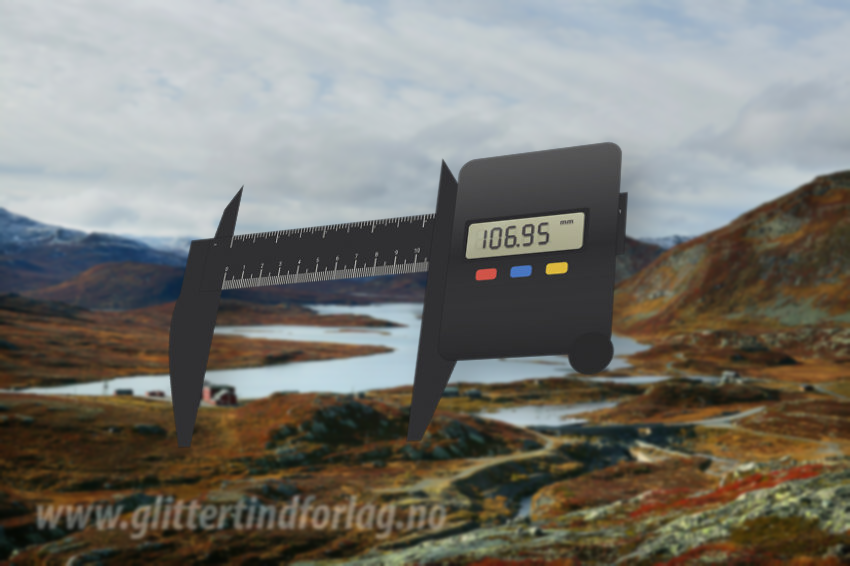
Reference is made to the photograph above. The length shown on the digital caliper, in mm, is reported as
106.95 mm
